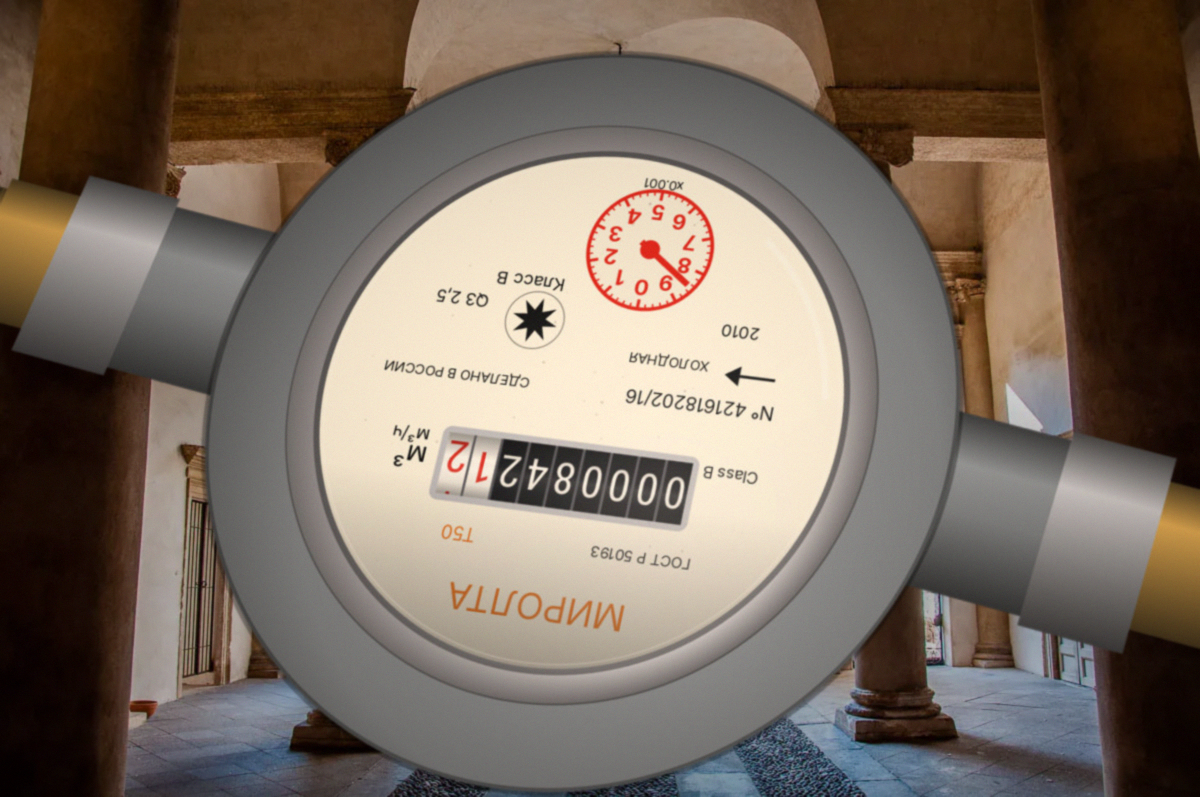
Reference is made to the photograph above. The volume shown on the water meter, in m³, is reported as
842.118 m³
